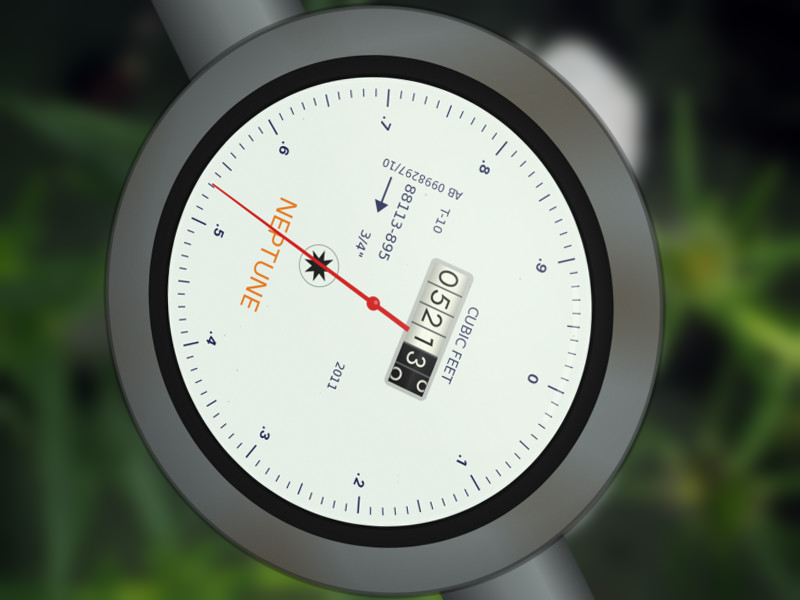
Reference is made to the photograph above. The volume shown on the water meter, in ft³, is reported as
52138.53 ft³
